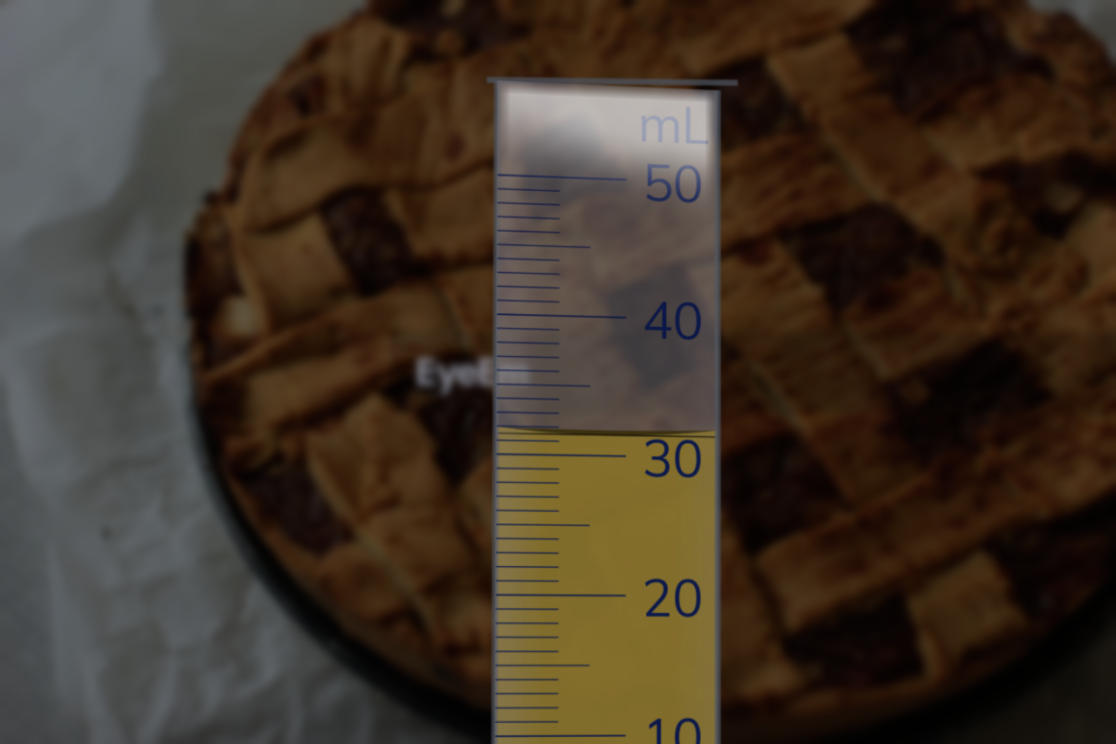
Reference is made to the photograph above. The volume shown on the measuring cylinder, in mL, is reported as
31.5 mL
